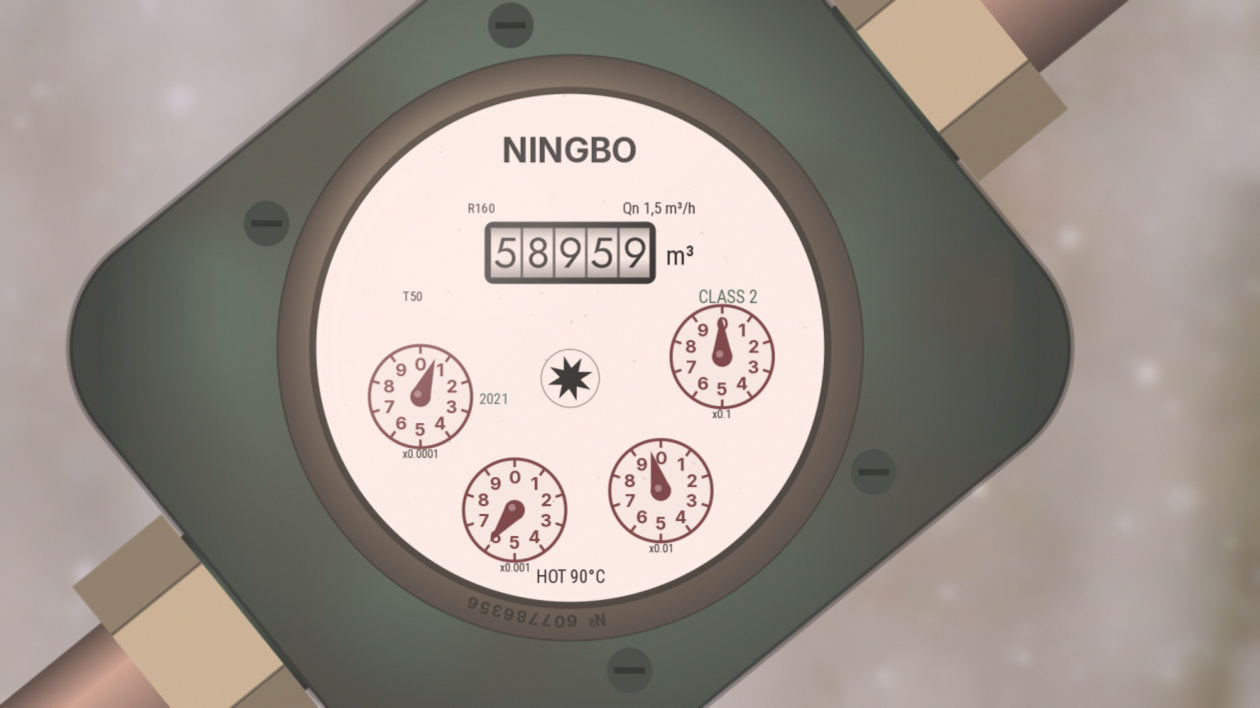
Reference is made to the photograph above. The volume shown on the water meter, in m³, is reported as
58958.9960 m³
